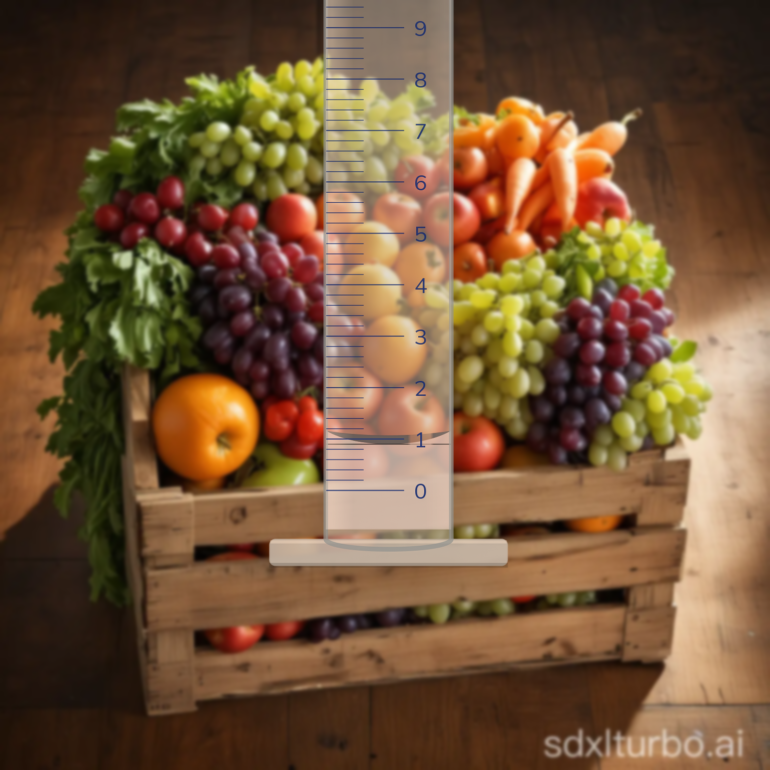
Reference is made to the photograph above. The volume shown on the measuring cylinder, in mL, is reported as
0.9 mL
